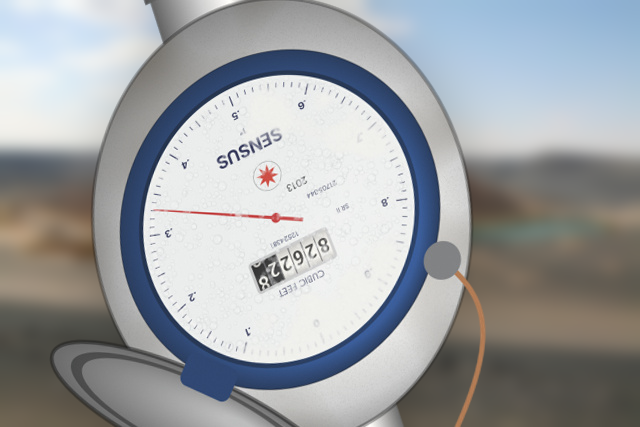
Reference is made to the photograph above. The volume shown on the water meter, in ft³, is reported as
826228.33 ft³
